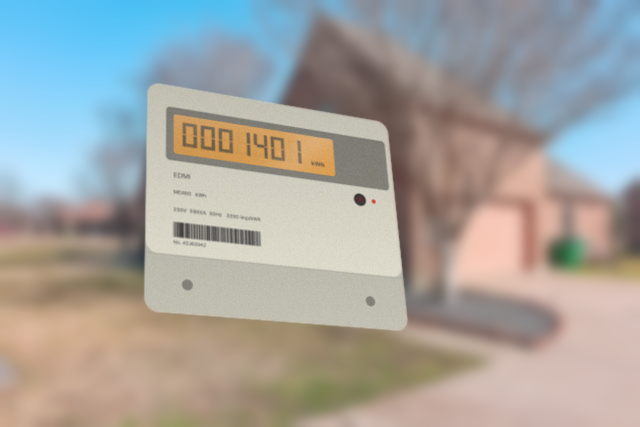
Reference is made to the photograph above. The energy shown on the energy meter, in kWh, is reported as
1401 kWh
